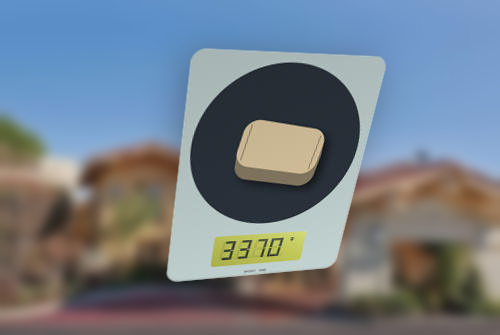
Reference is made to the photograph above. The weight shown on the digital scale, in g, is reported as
3370 g
